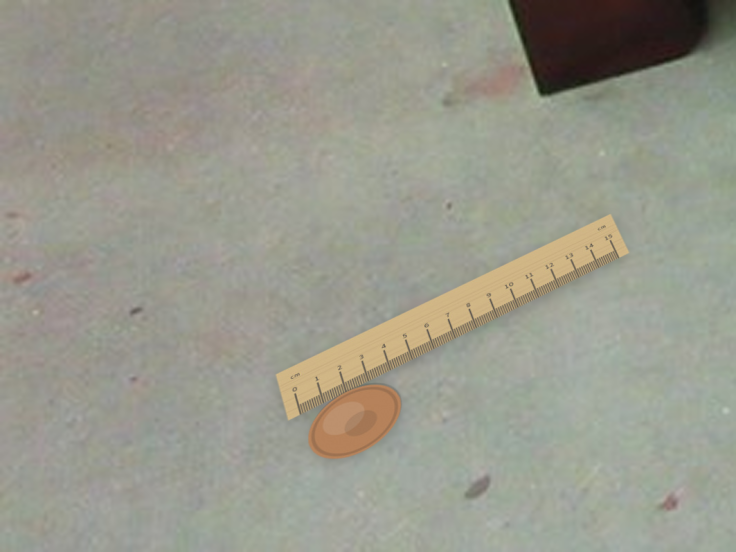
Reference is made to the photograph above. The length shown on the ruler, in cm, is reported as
4 cm
